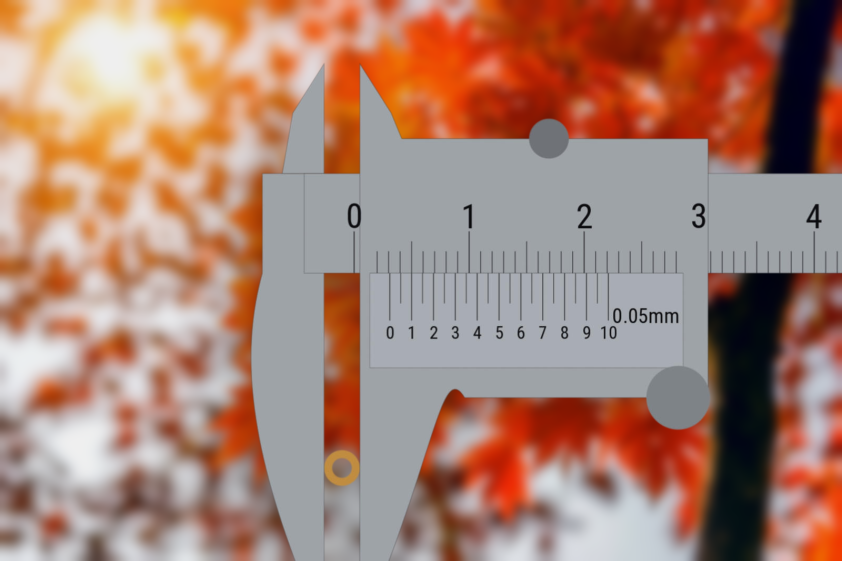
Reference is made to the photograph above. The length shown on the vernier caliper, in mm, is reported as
3.1 mm
